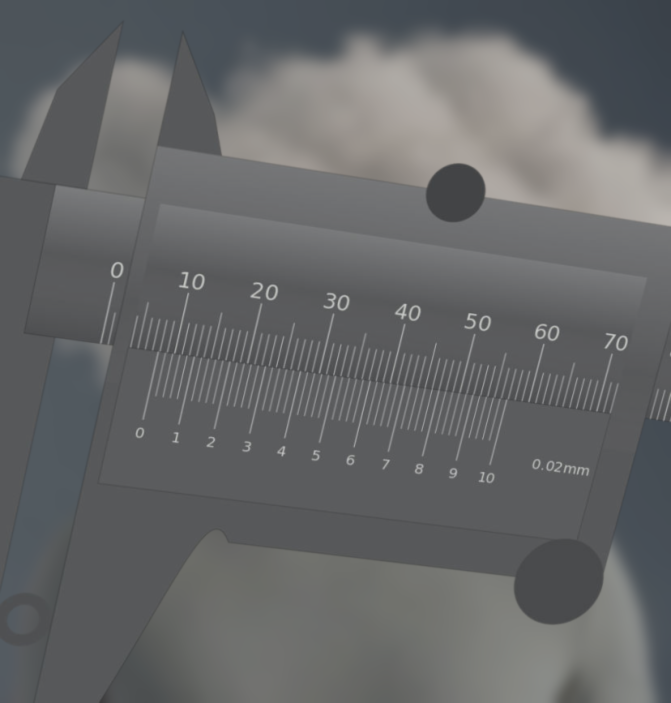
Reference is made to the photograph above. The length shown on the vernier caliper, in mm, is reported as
7.8 mm
